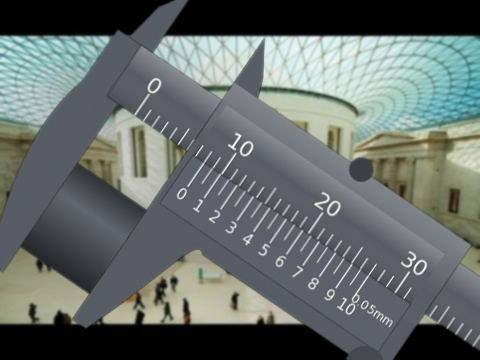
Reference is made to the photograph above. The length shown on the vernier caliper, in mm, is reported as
8.0 mm
